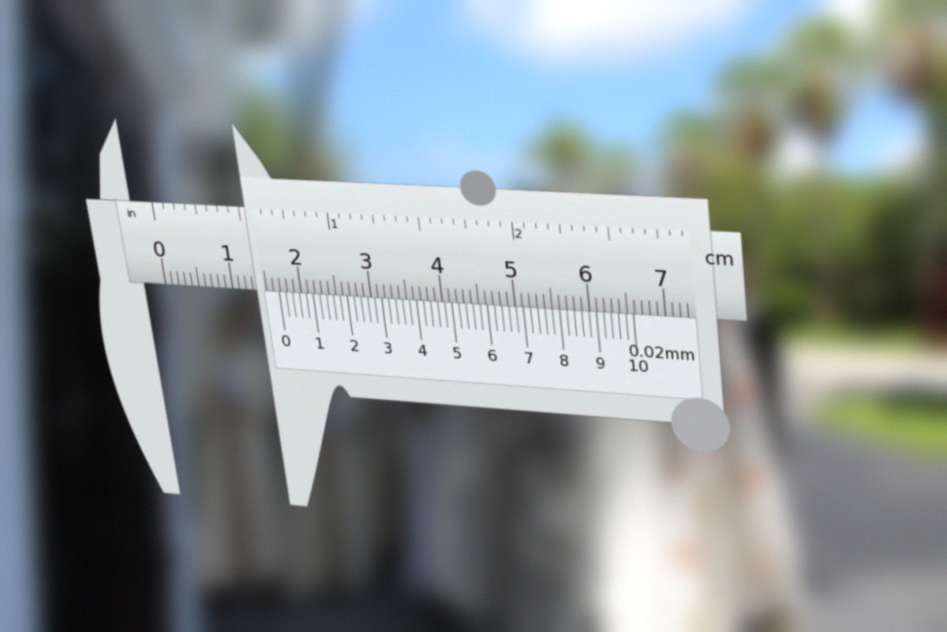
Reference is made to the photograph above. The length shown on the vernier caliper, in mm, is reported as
16.8 mm
